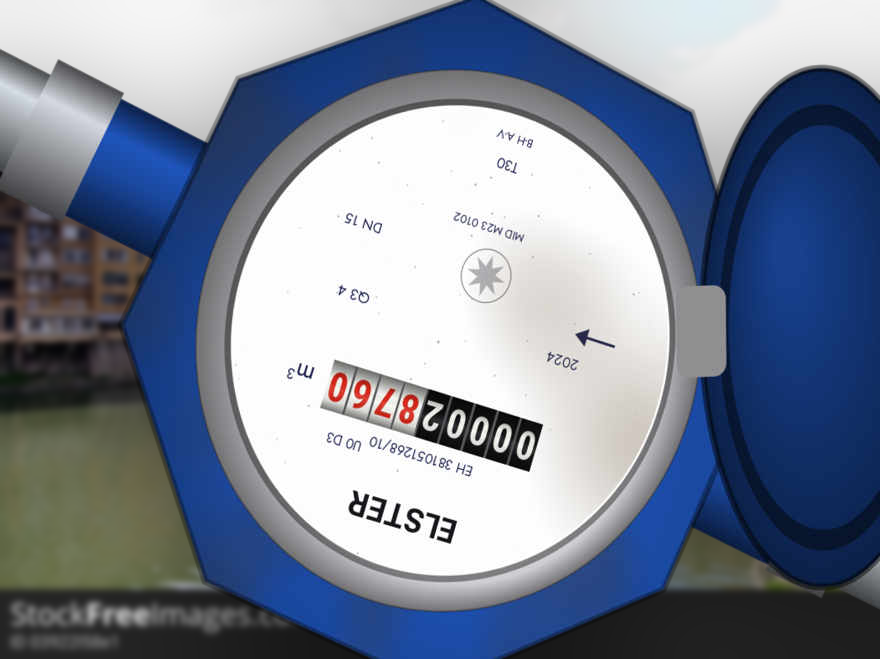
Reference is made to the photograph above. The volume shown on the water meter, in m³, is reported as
2.8760 m³
